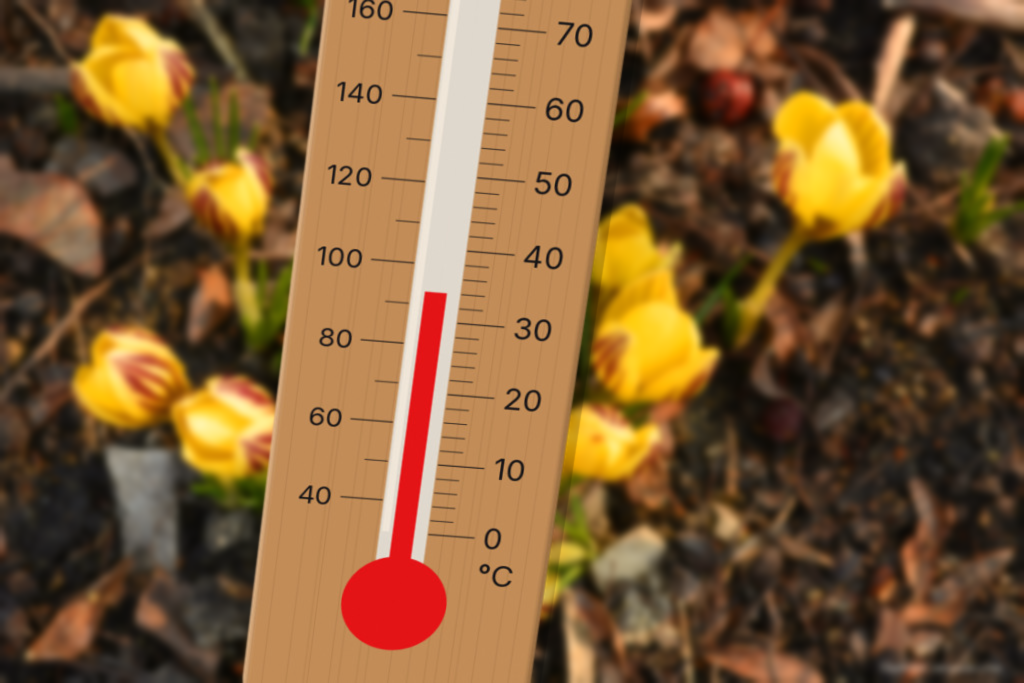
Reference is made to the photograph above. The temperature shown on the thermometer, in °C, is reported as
34 °C
